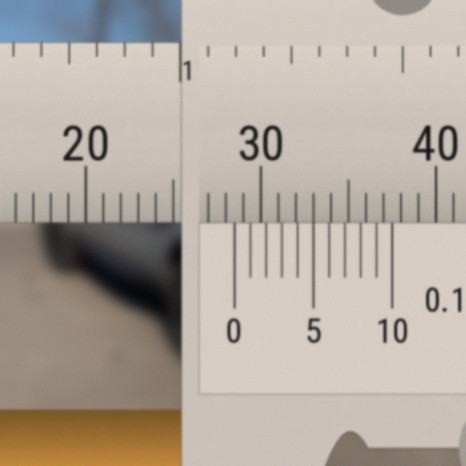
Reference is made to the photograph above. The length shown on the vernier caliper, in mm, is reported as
28.5 mm
